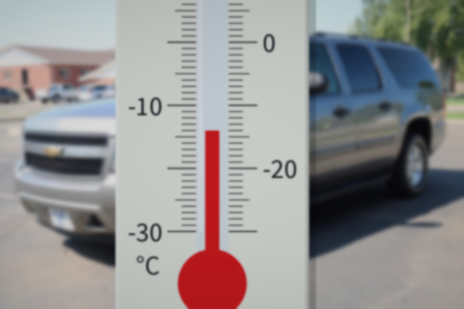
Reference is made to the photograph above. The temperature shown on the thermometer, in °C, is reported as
-14 °C
